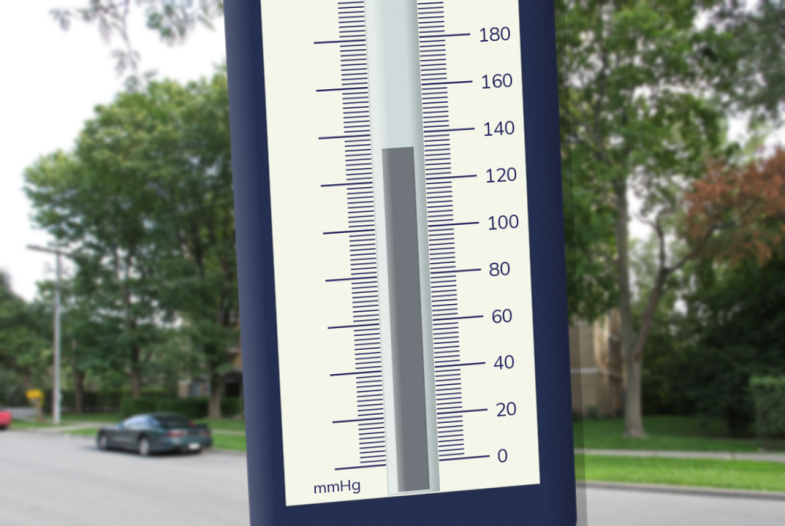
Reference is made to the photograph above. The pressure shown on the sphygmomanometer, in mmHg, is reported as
134 mmHg
